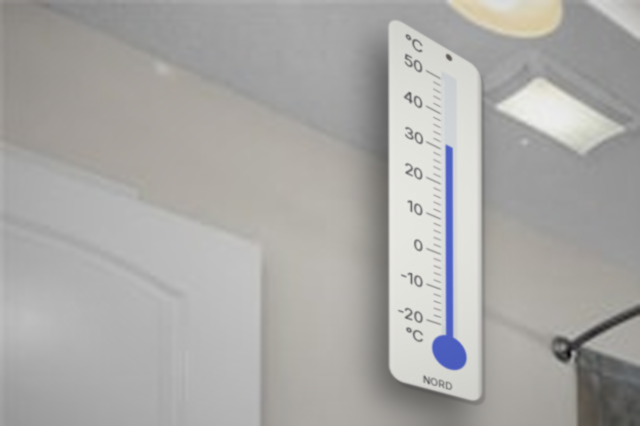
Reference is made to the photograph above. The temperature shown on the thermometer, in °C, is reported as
32 °C
